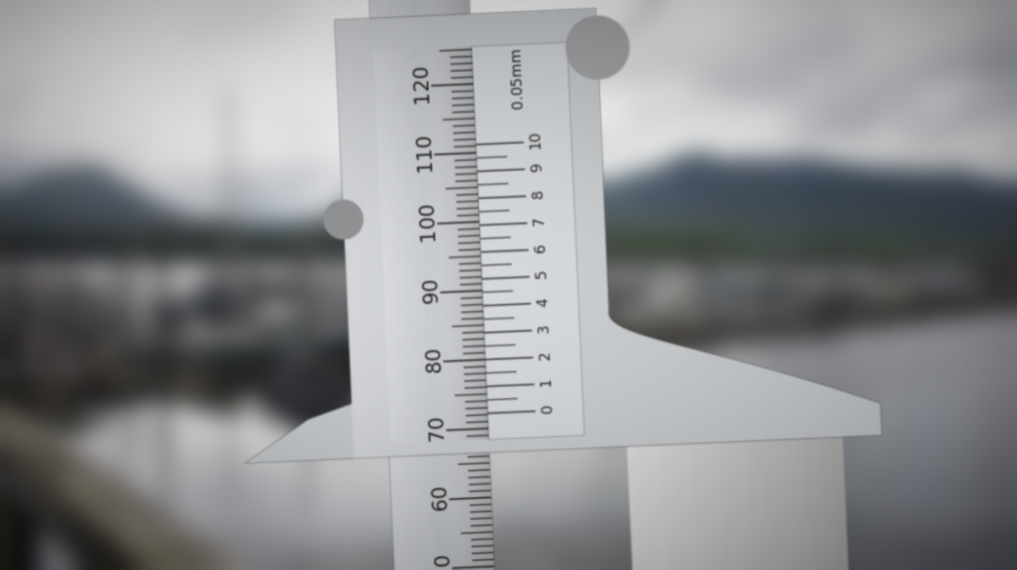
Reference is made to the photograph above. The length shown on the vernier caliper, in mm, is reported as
72.2 mm
